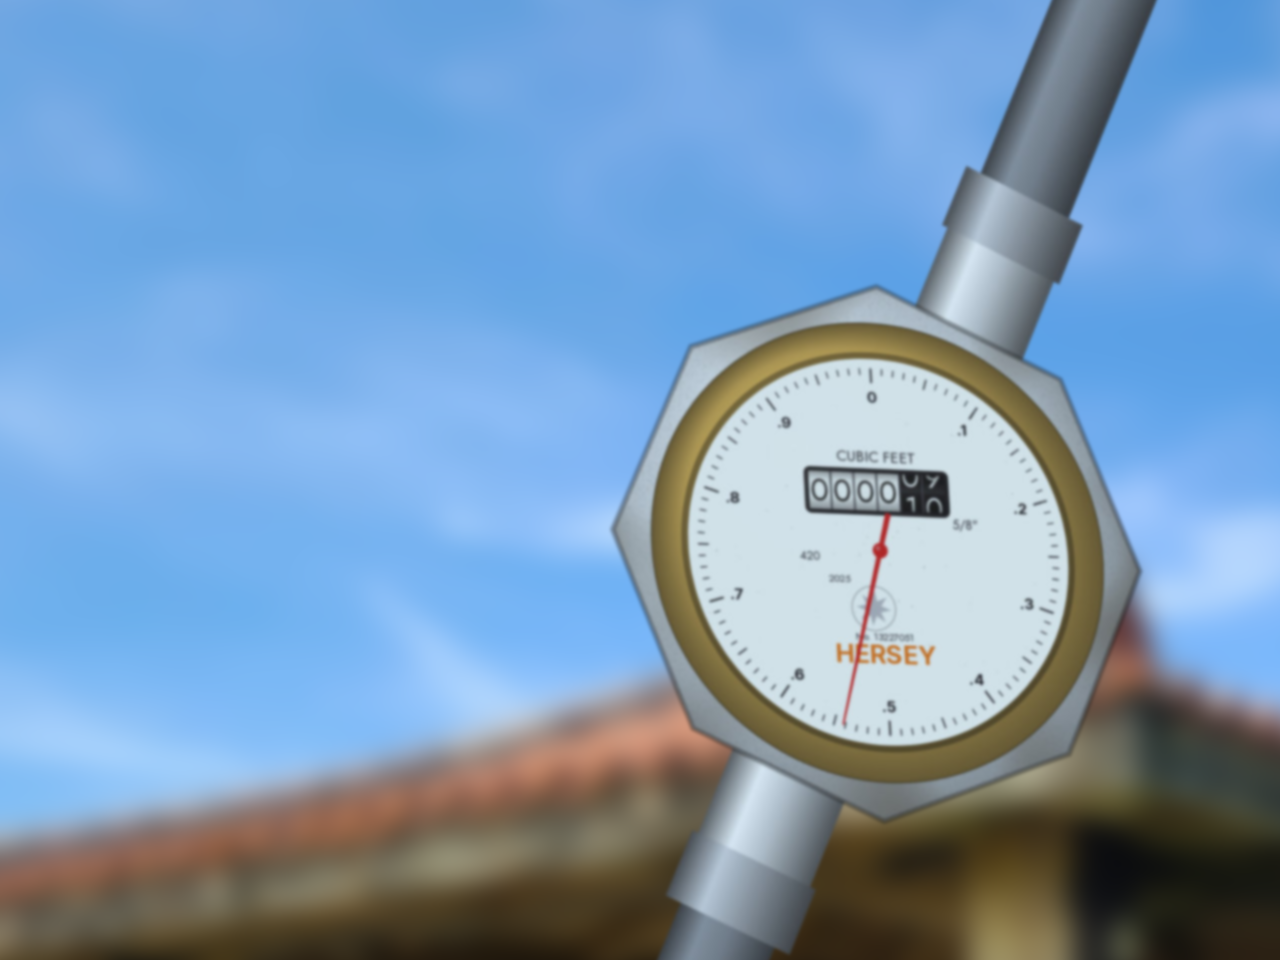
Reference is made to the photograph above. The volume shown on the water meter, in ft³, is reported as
9.54 ft³
